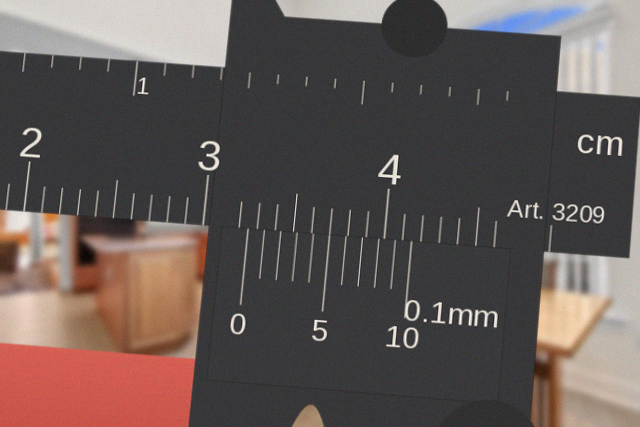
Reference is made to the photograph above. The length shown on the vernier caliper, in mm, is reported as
32.5 mm
